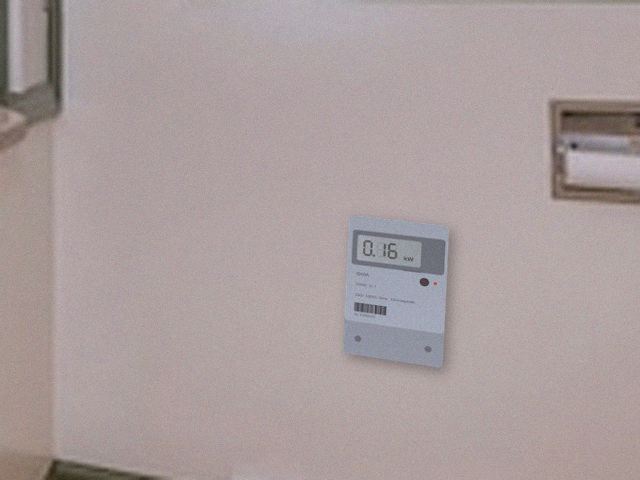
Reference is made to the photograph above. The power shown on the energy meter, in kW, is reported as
0.16 kW
